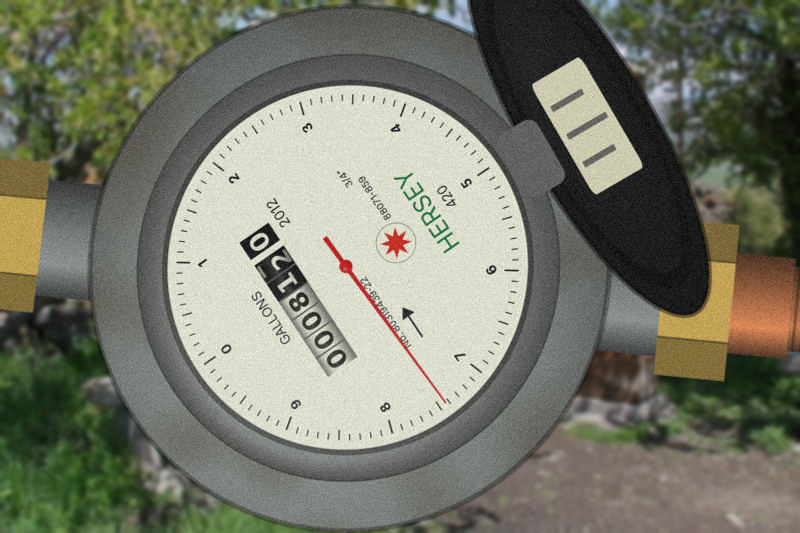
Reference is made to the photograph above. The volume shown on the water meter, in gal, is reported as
8117.4 gal
